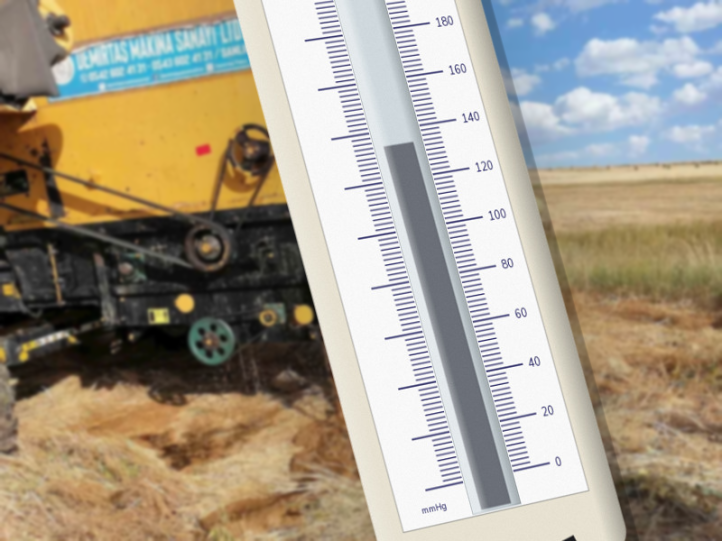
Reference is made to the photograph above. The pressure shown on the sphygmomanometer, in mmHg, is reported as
134 mmHg
